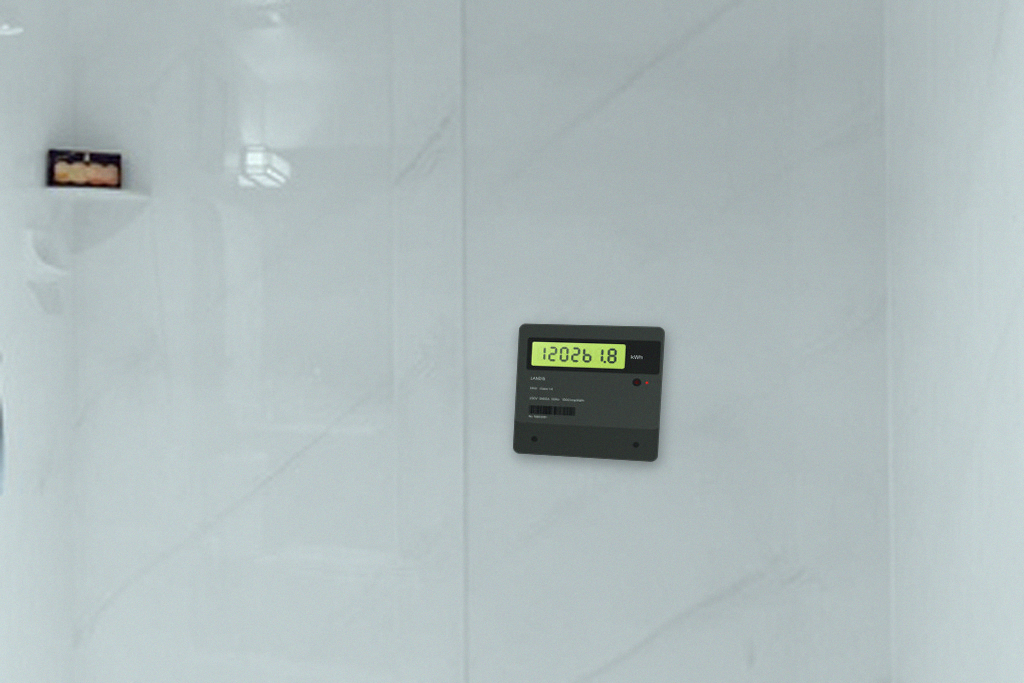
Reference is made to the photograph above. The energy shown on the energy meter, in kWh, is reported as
120261.8 kWh
